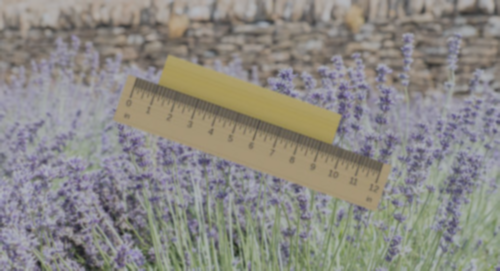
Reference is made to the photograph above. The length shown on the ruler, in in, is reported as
8.5 in
